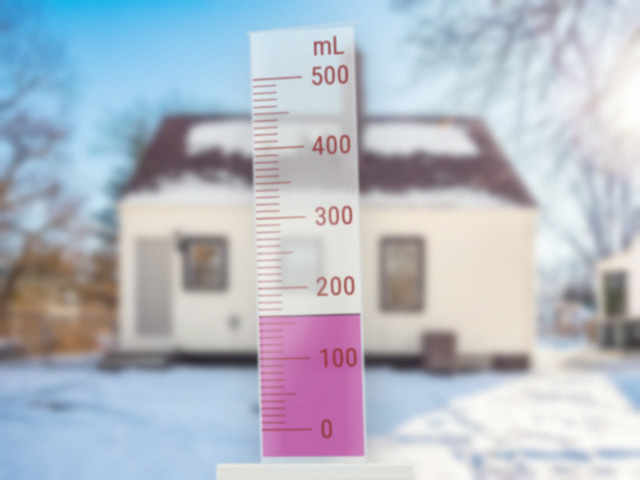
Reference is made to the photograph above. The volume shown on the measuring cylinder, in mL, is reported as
160 mL
